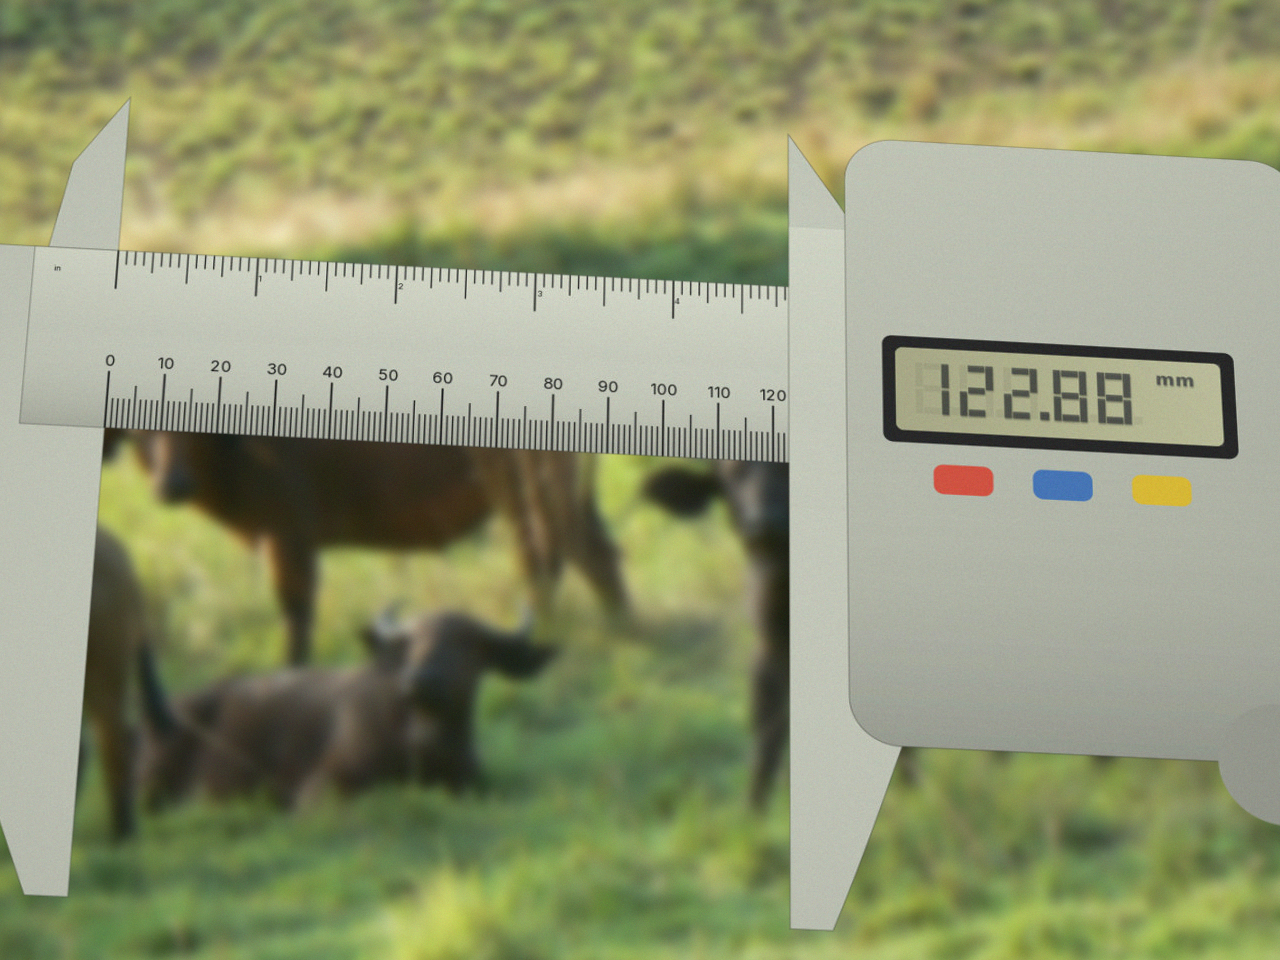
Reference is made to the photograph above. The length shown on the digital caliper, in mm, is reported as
122.88 mm
